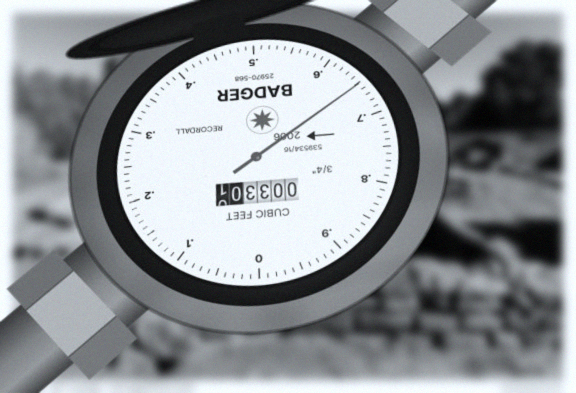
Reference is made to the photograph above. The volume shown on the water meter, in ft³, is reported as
3300.65 ft³
